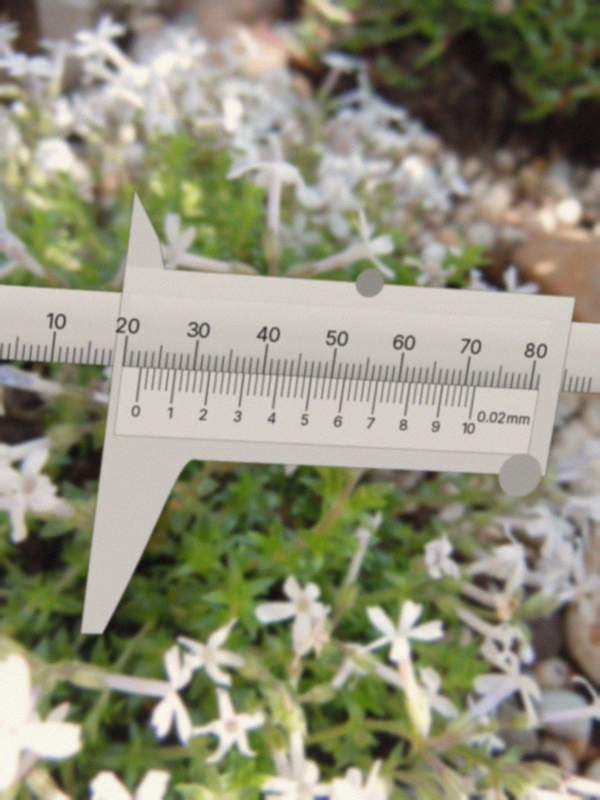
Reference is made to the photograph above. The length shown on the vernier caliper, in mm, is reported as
22.5 mm
